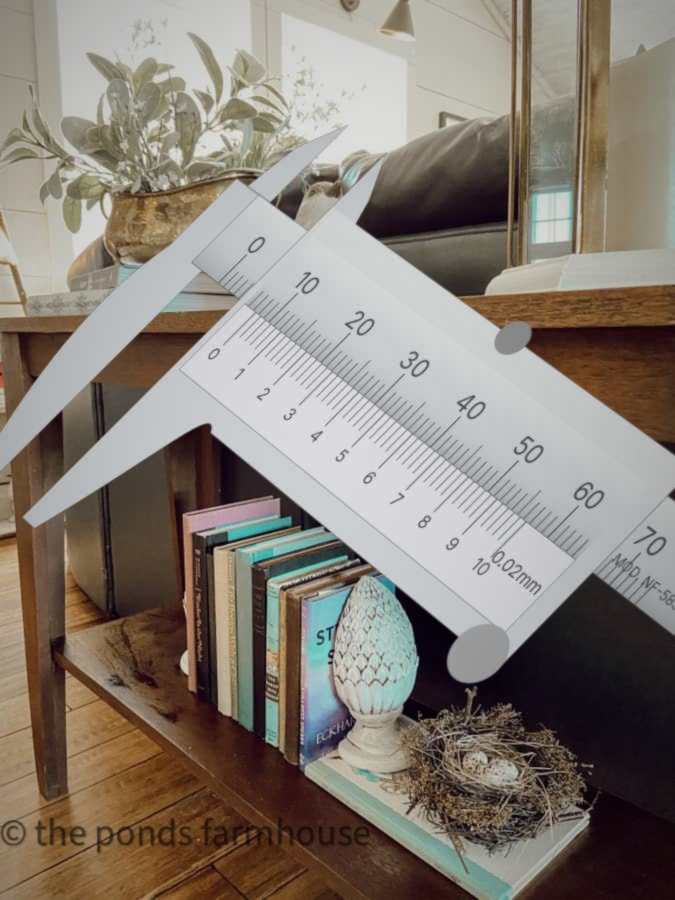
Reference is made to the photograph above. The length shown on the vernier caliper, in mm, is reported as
7.5 mm
